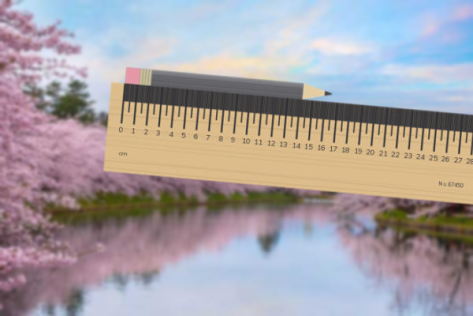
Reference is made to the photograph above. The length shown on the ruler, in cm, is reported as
16.5 cm
